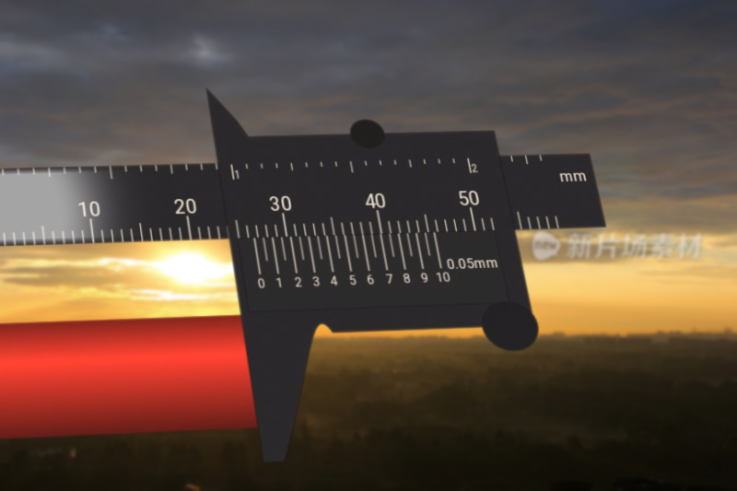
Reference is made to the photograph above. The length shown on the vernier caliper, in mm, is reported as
26.6 mm
